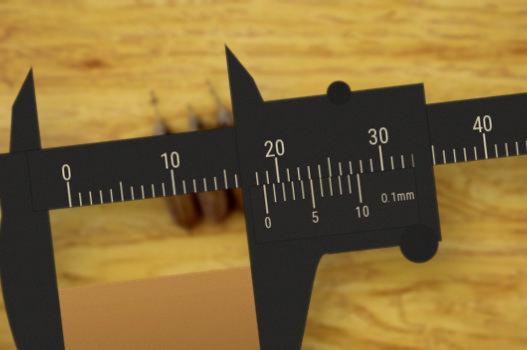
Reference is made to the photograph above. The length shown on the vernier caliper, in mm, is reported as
18.6 mm
